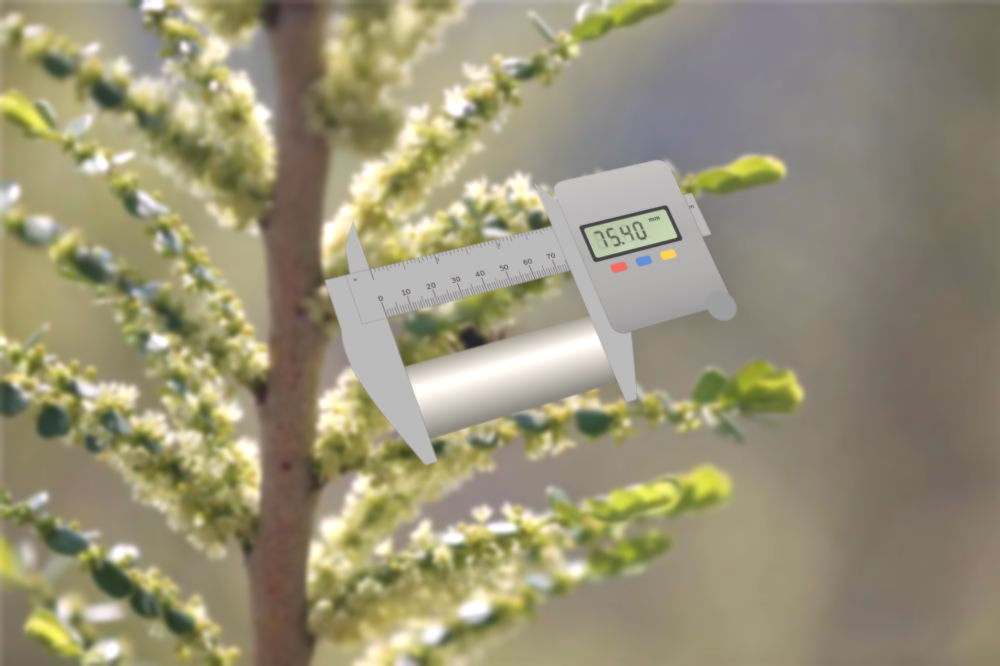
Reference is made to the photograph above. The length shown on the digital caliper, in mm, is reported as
75.40 mm
